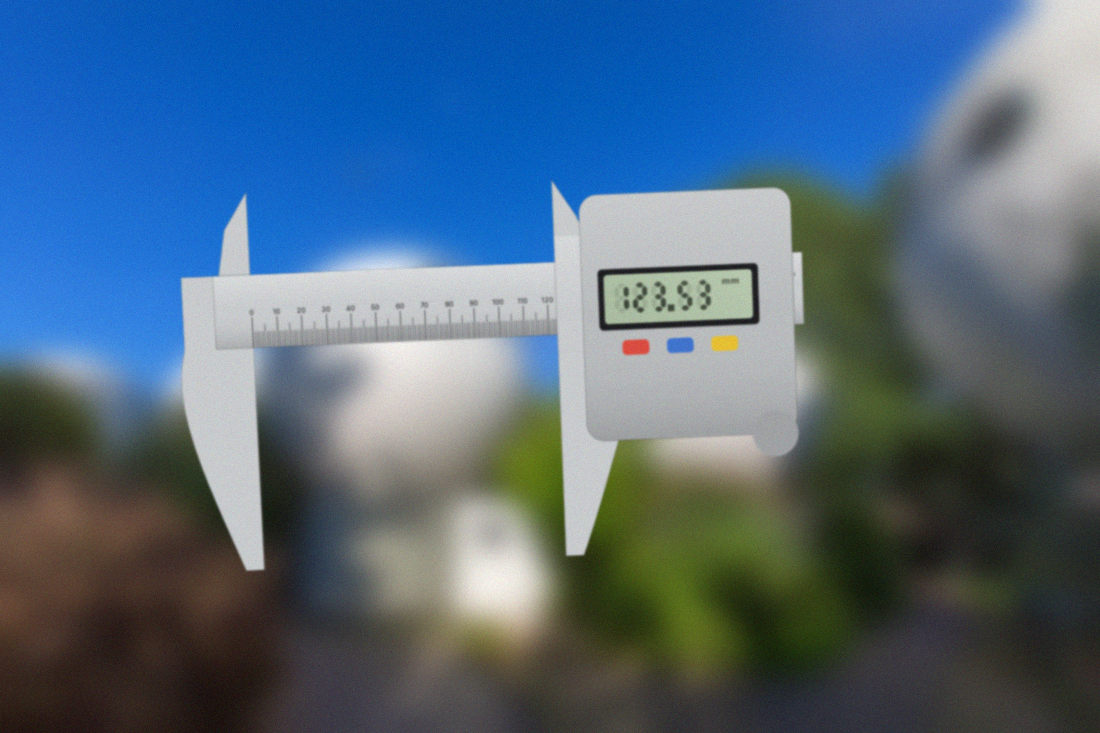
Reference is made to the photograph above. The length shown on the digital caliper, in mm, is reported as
123.53 mm
